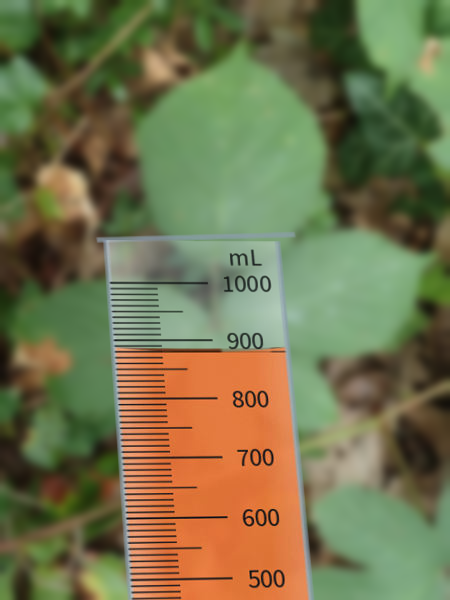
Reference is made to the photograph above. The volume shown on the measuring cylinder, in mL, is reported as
880 mL
